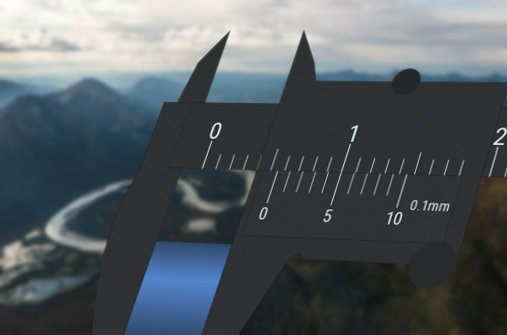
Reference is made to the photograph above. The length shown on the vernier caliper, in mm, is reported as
5.5 mm
